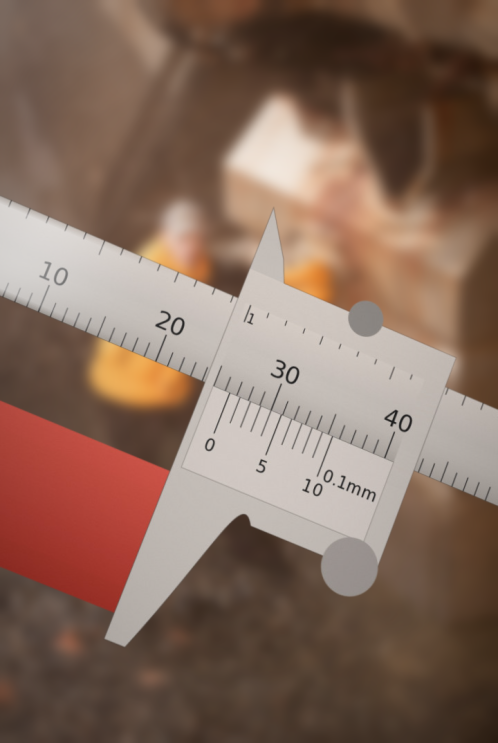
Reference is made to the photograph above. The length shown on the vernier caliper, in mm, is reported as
26.4 mm
